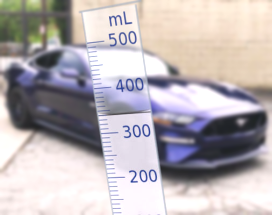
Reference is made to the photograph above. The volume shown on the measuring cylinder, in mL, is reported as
340 mL
